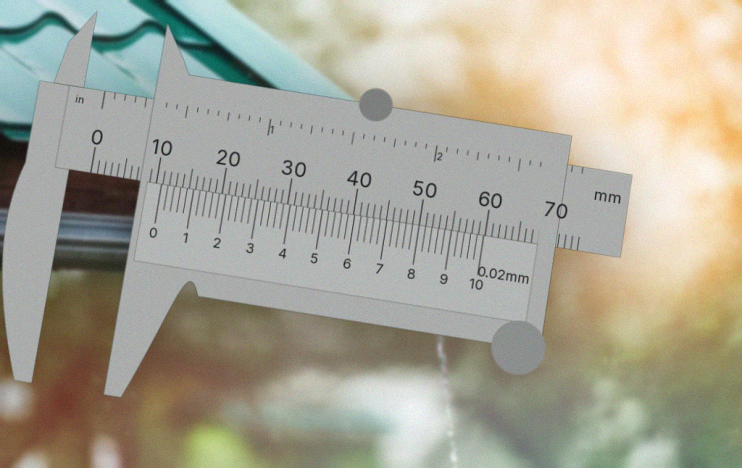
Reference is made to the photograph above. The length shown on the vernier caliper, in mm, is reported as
10.8 mm
